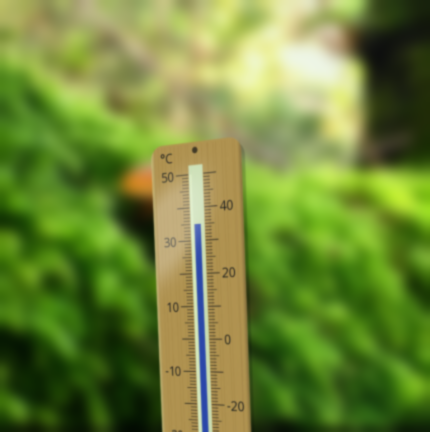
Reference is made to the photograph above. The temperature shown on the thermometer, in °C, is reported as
35 °C
